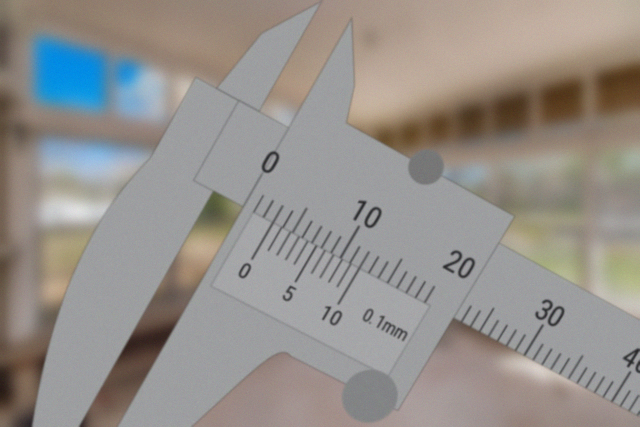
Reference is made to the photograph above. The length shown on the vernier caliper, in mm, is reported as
3.0 mm
